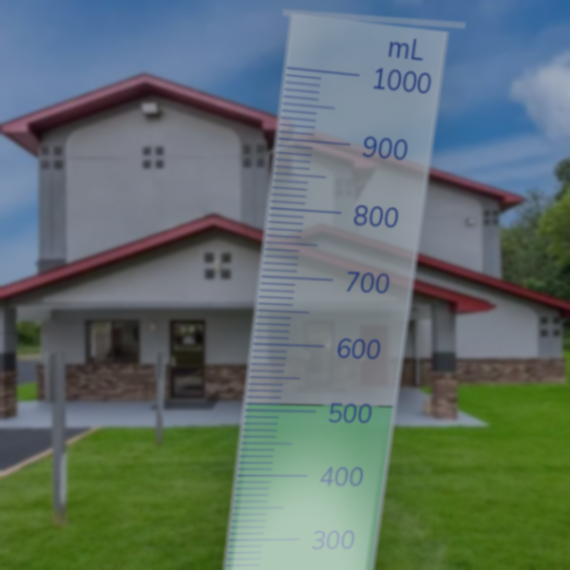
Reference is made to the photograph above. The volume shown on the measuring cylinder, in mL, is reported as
510 mL
